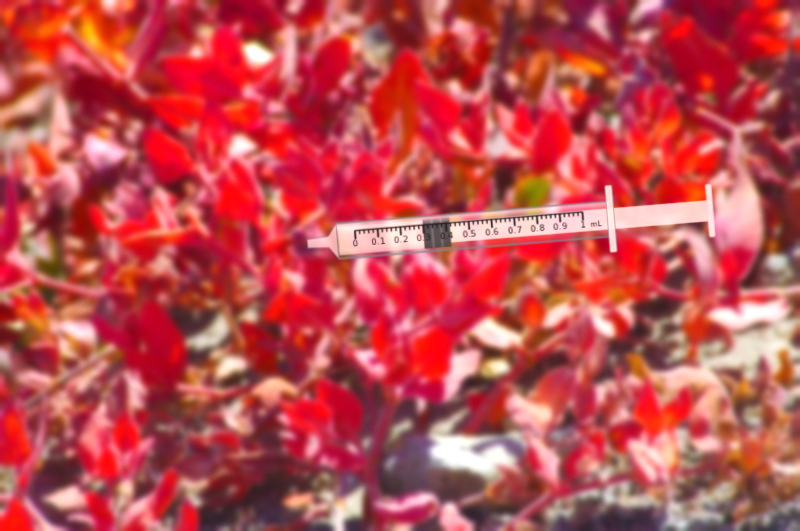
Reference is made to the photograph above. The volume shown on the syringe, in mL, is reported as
0.3 mL
